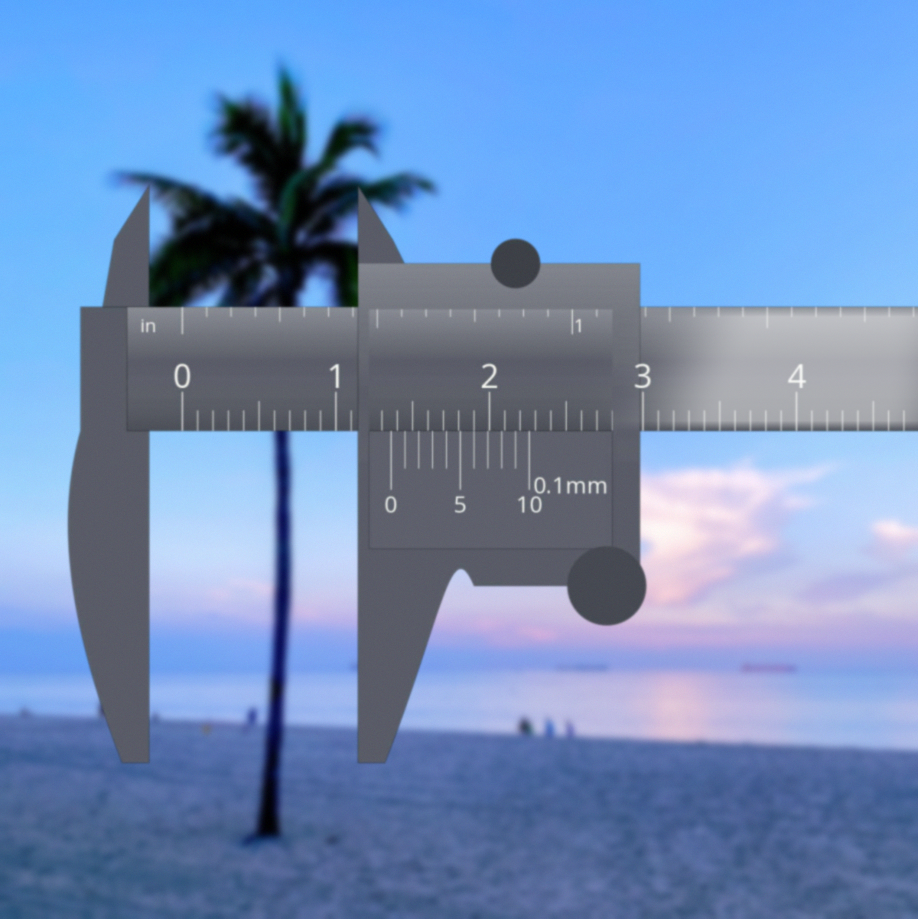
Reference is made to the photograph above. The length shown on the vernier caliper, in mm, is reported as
13.6 mm
